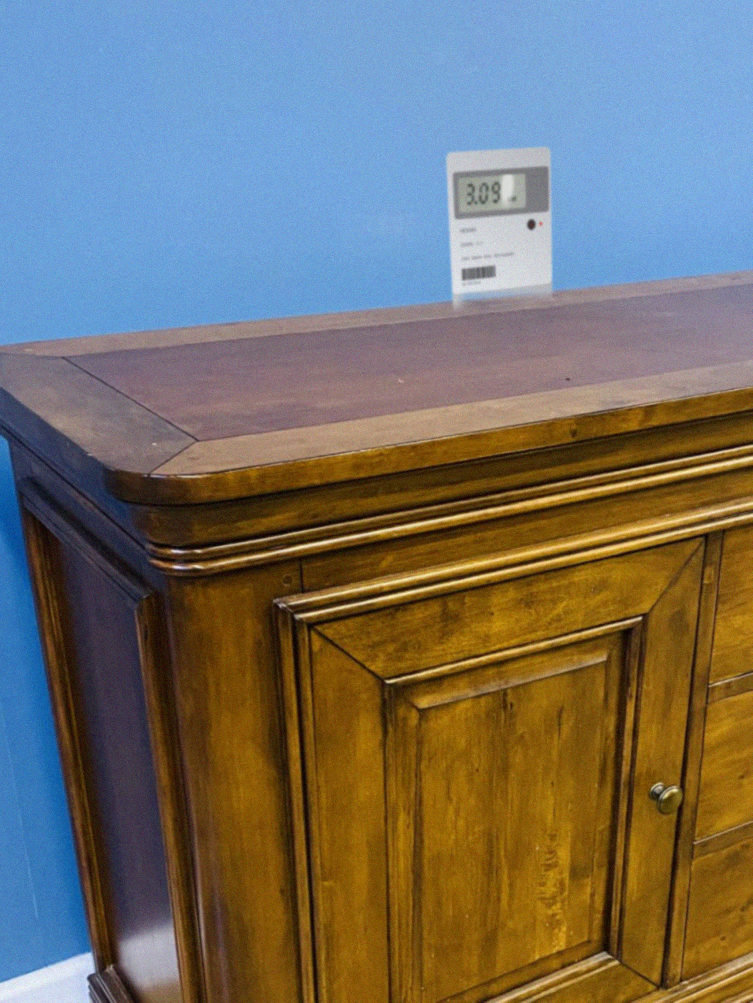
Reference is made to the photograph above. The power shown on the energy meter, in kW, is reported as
3.09 kW
